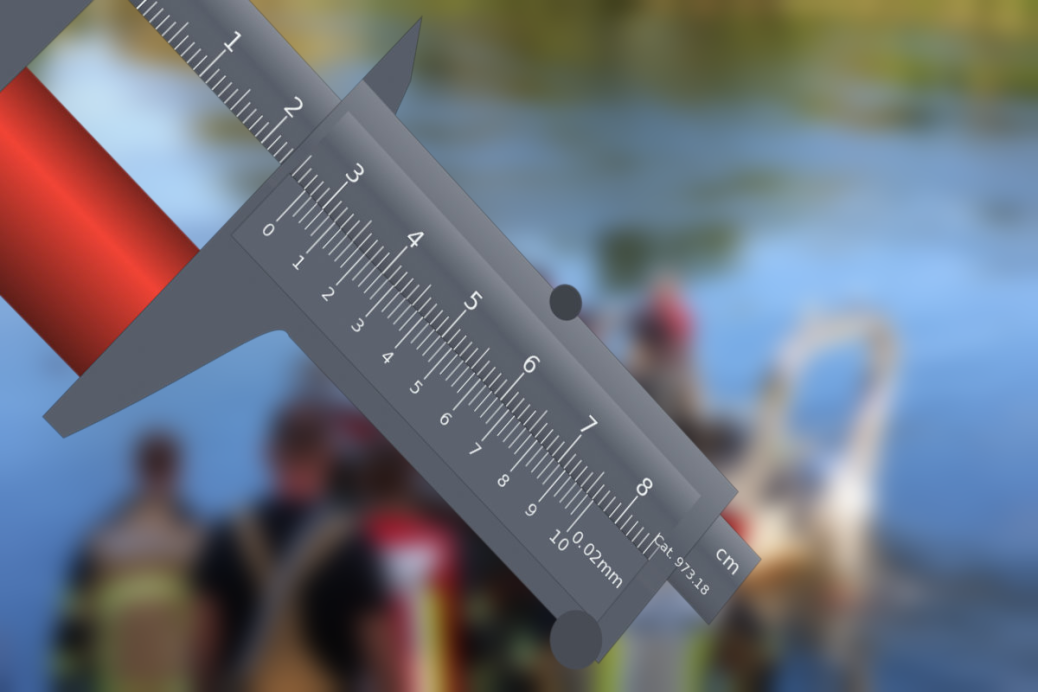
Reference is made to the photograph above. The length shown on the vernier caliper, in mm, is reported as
27.2 mm
